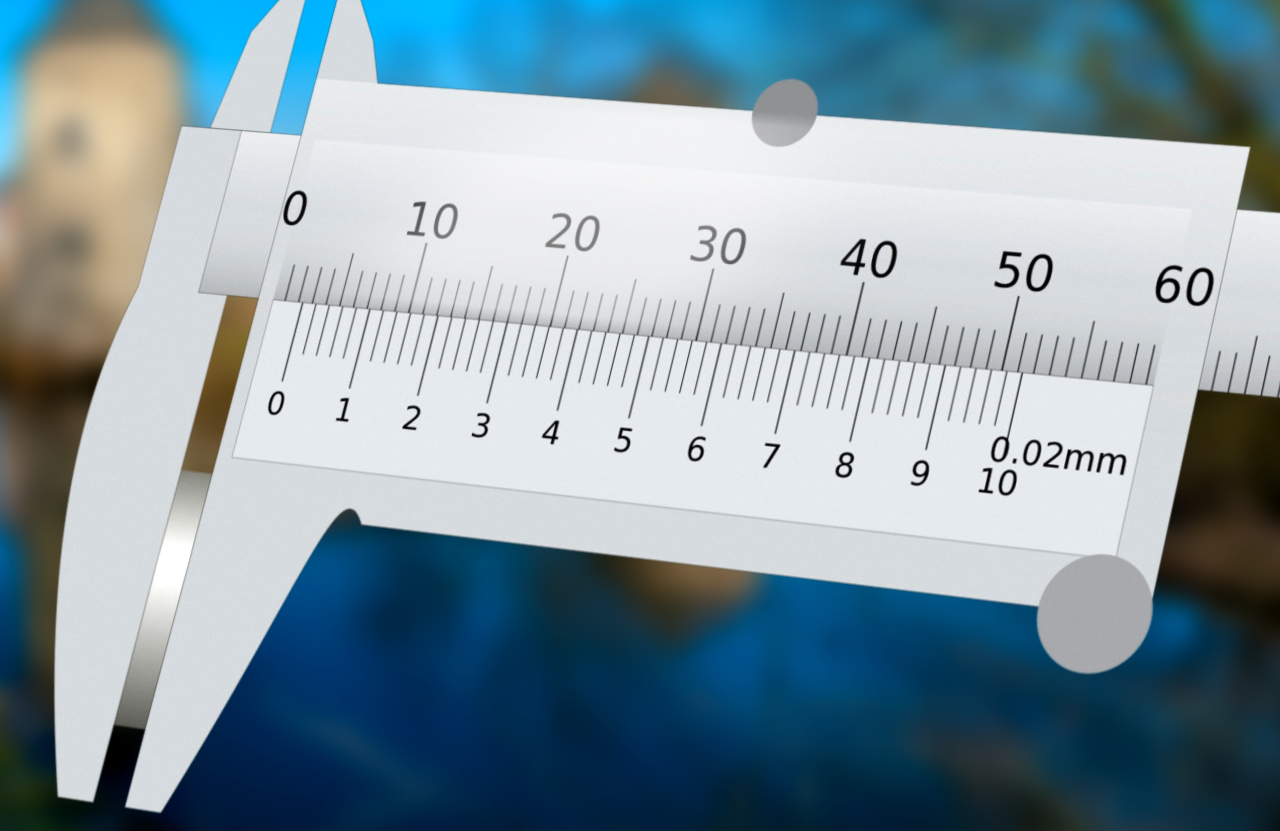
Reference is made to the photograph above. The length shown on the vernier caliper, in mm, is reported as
2.3 mm
